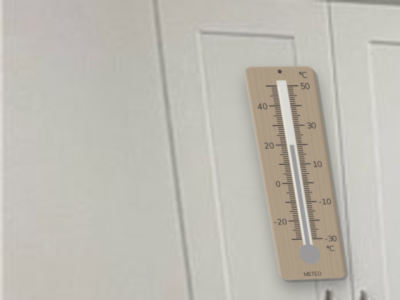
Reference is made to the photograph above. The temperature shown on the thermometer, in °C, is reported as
20 °C
